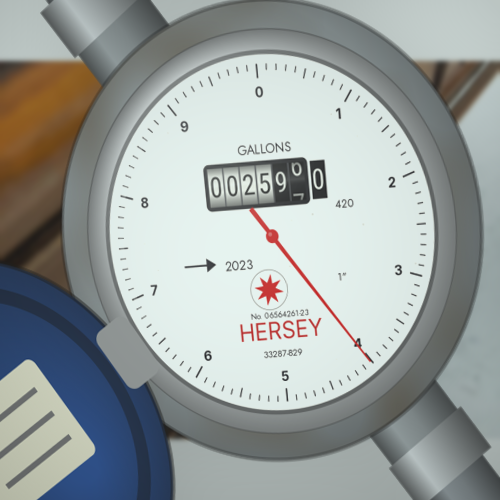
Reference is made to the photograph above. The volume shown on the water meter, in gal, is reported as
25964.0 gal
